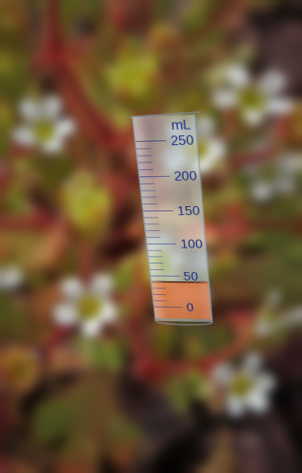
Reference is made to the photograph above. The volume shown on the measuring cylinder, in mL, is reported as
40 mL
